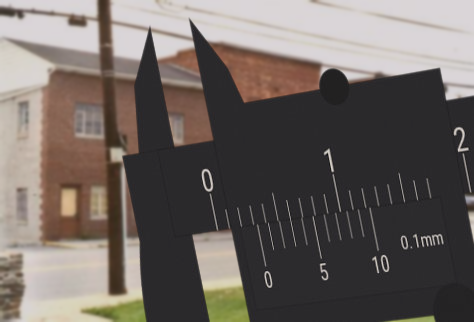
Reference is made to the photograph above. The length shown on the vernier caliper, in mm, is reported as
3.3 mm
